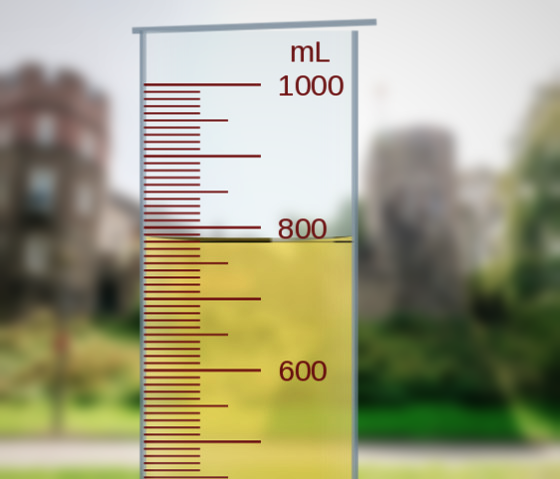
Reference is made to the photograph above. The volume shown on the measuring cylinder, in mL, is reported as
780 mL
